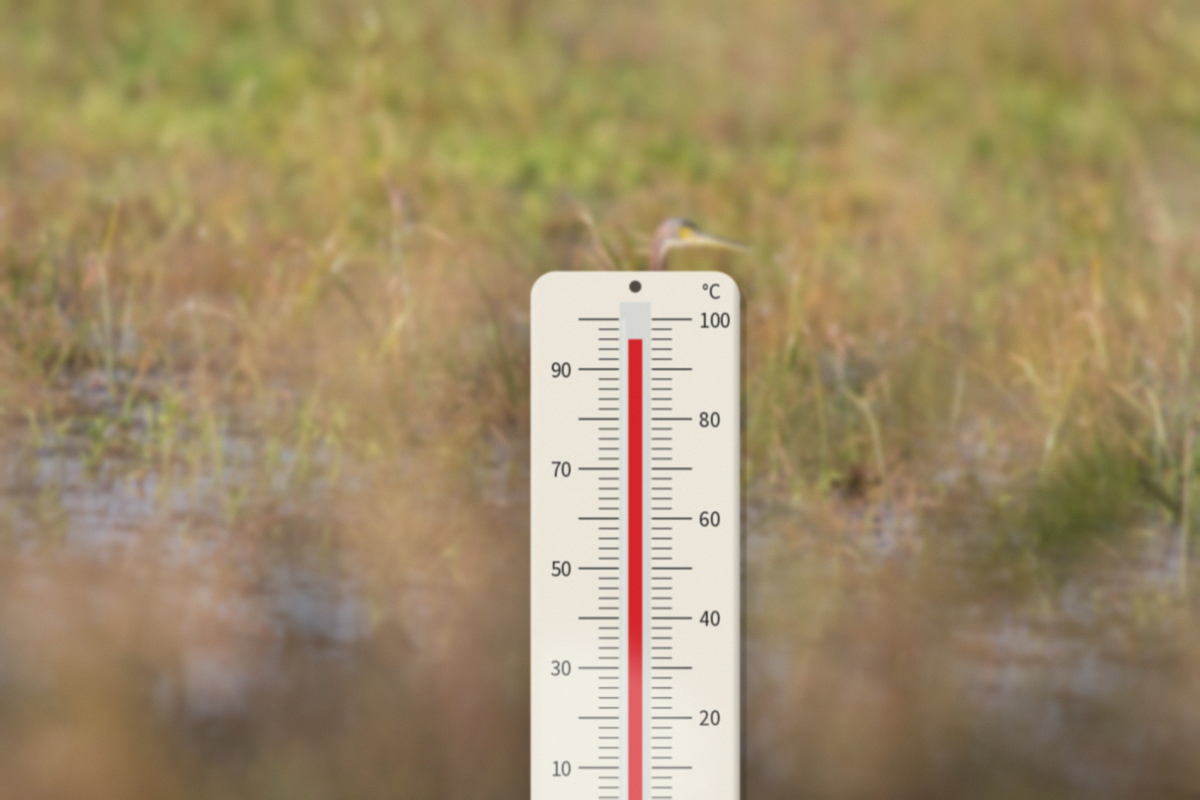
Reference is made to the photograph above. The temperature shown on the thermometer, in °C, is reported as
96 °C
